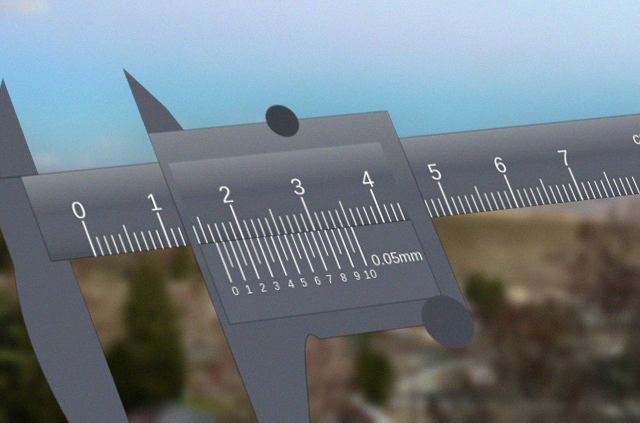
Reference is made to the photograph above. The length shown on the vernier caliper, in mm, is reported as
16.2 mm
